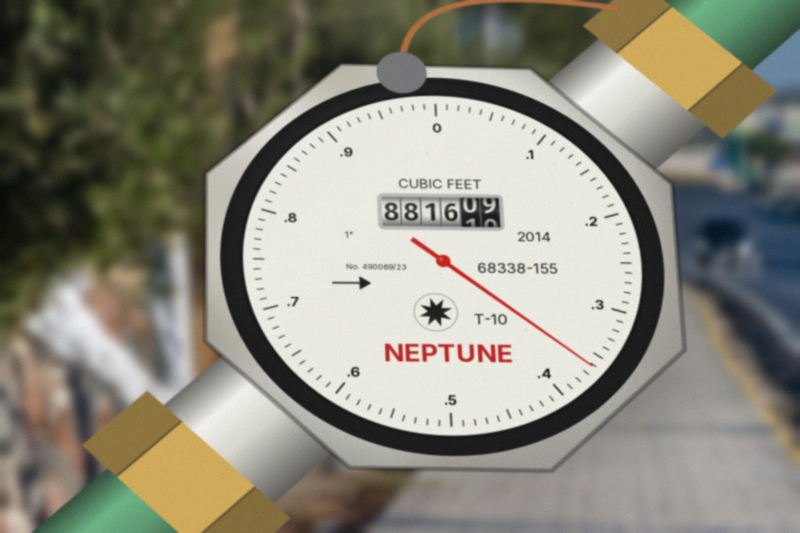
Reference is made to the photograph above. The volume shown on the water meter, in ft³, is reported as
881609.36 ft³
